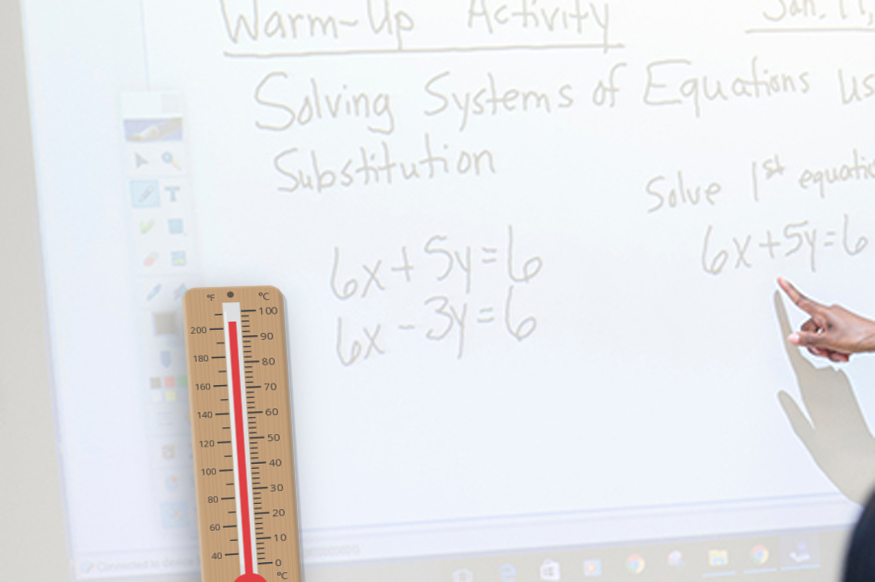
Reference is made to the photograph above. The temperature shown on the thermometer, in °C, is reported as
96 °C
